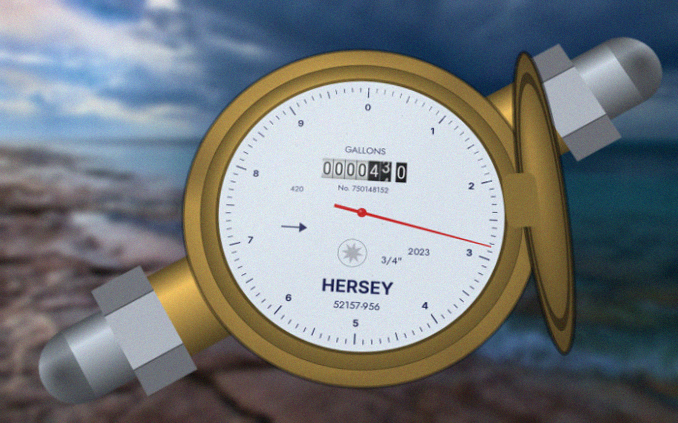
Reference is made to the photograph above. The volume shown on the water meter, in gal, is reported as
432.8 gal
